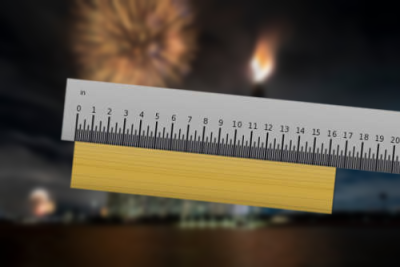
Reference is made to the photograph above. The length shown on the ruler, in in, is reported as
16.5 in
